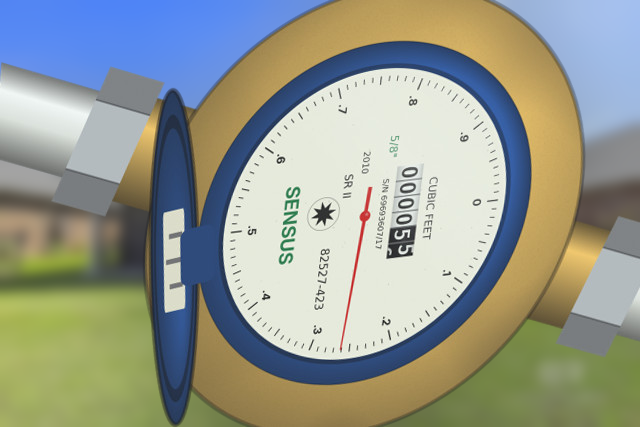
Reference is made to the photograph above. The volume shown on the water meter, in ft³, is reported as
55.26 ft³
